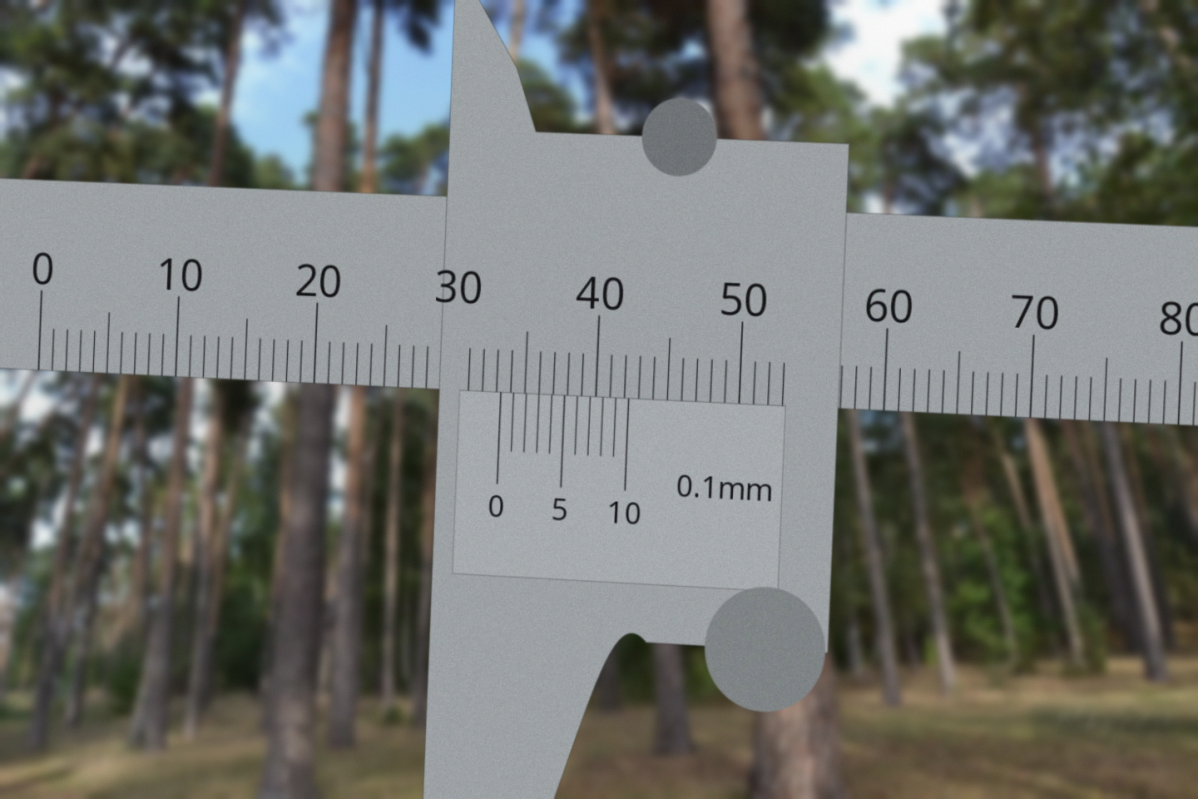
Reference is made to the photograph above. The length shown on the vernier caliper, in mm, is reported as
33.3 mm
